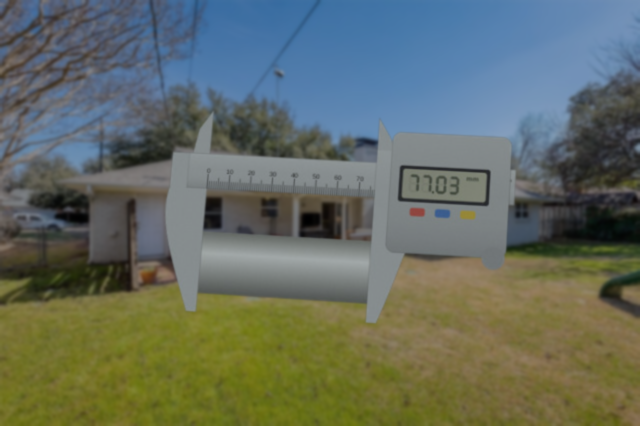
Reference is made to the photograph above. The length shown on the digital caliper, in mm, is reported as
77.03 mm
